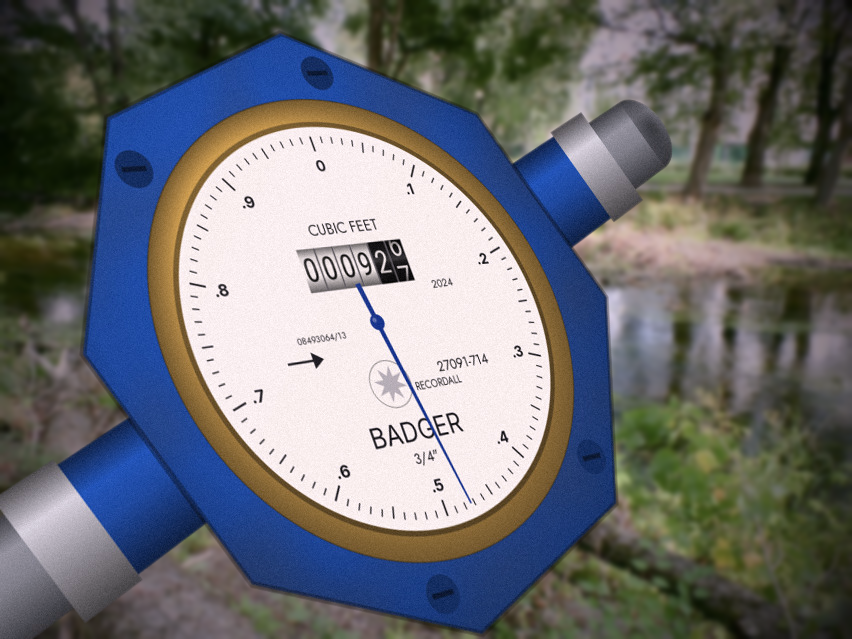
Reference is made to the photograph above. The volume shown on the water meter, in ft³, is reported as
926.47 ft³
